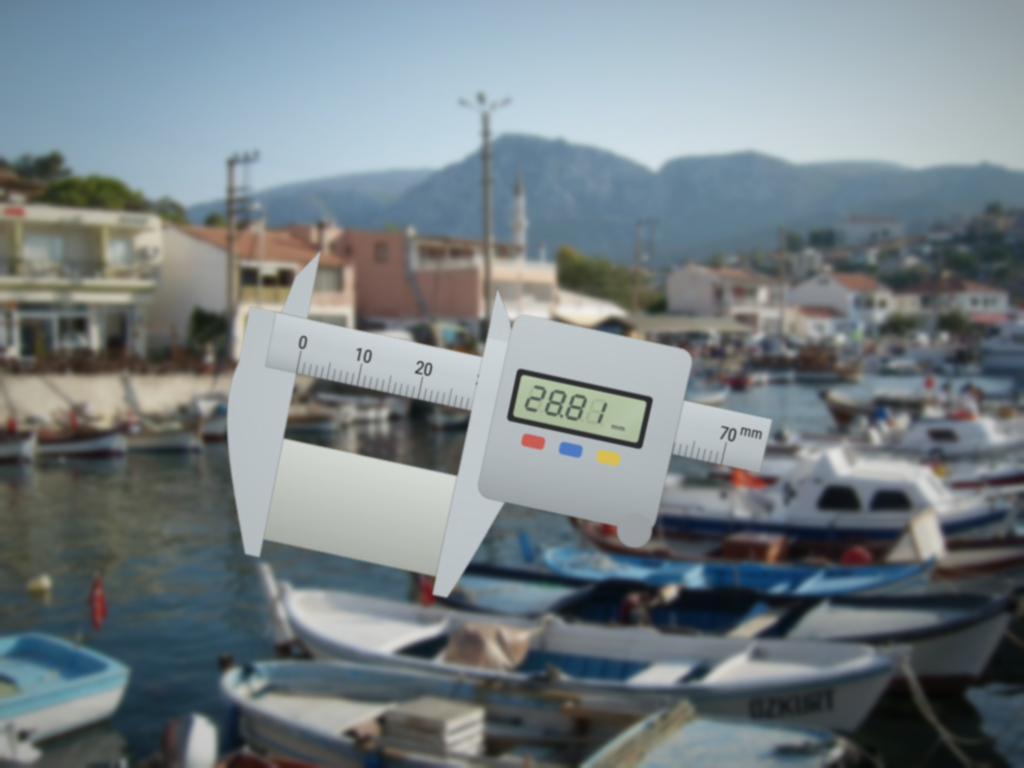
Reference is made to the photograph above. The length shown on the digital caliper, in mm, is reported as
28.81 mm
